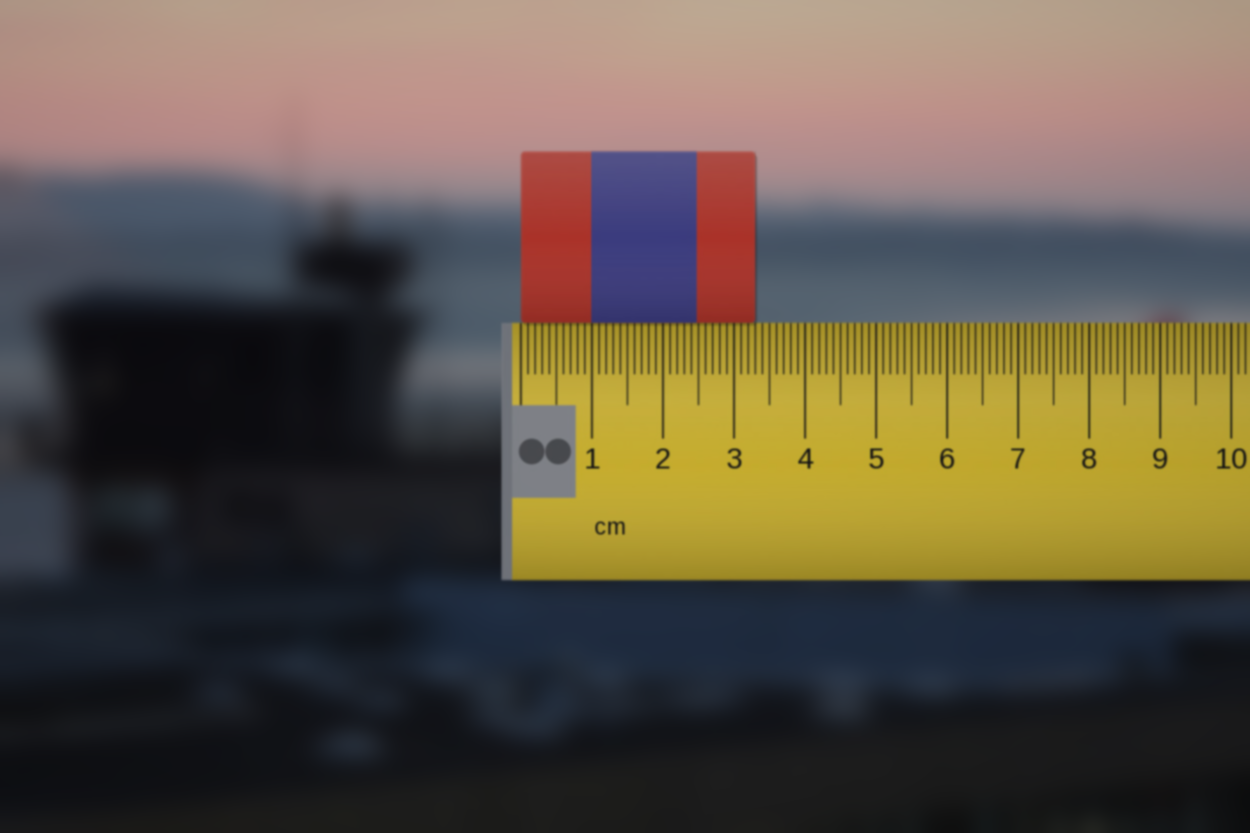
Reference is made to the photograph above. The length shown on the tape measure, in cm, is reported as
3.3 cm
